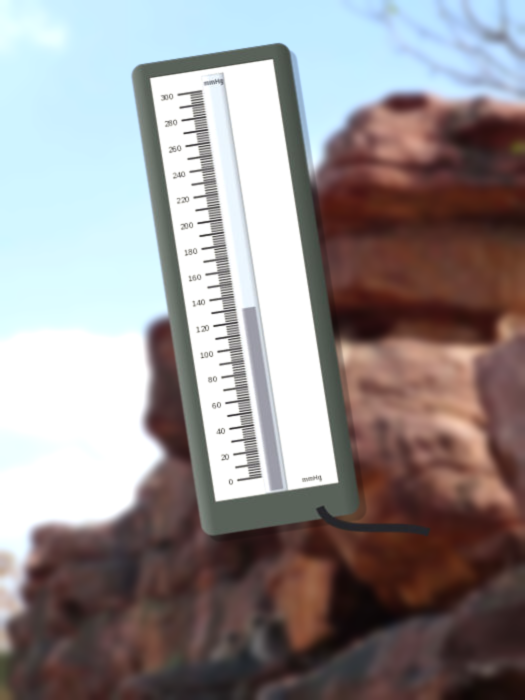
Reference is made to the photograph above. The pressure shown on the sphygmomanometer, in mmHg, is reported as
130 mmHg
